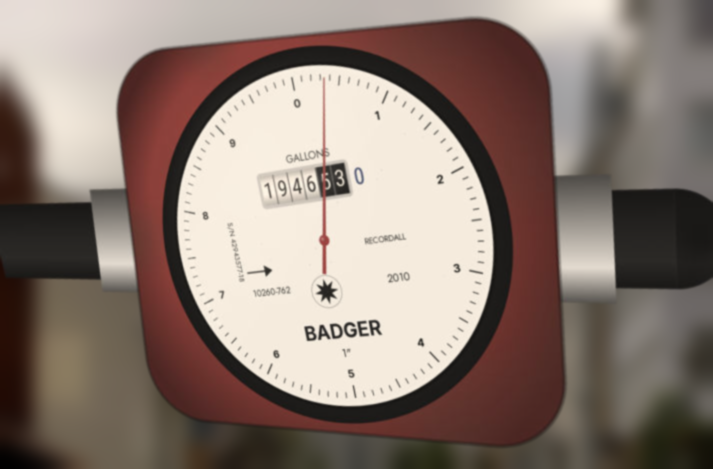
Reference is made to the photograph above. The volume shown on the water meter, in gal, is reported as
1946530.3 gal
